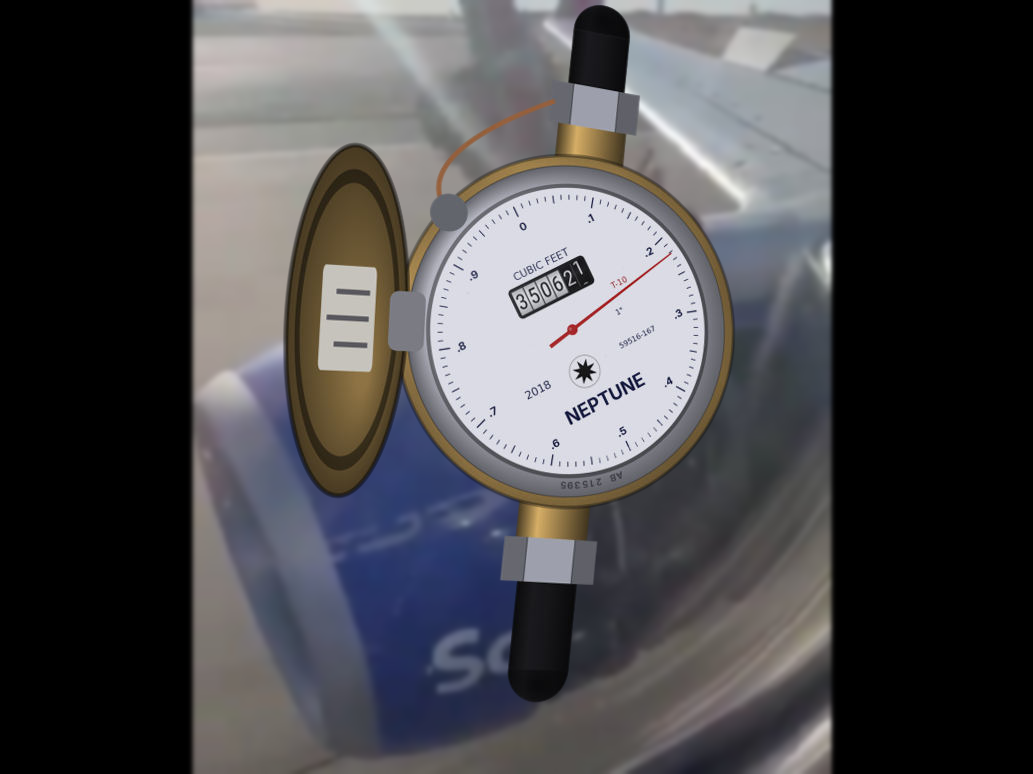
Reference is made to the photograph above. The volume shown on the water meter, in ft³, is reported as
350621.22 ft³
